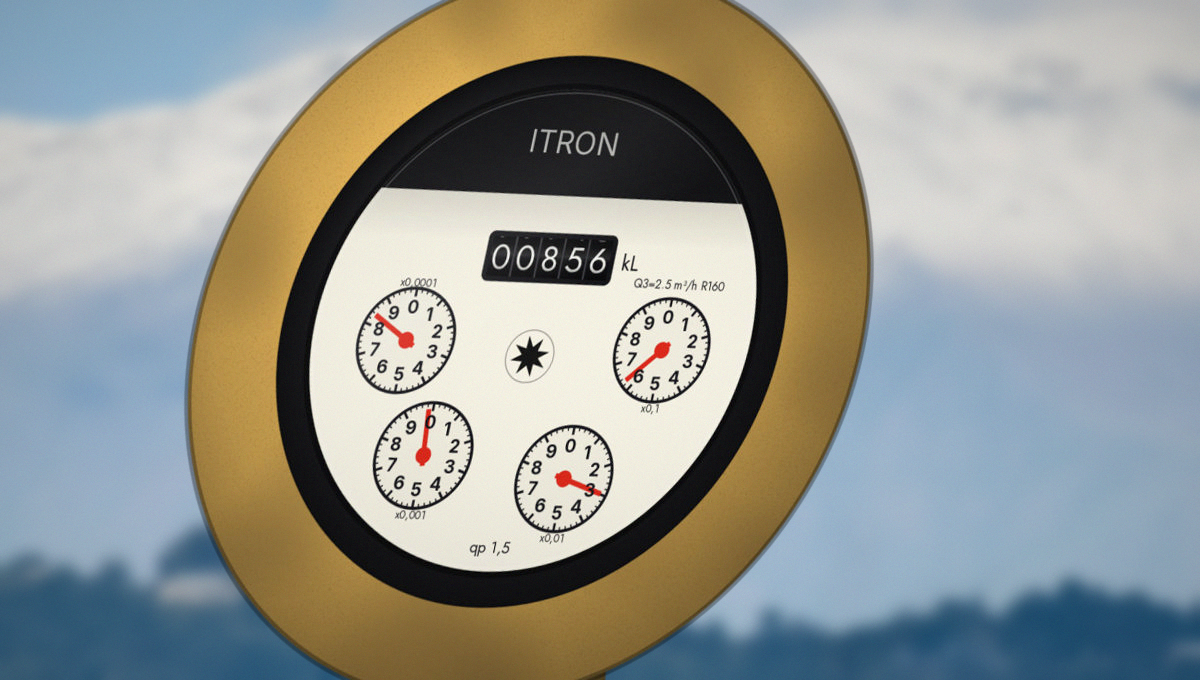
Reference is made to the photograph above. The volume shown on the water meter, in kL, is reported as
856.6298 kL
